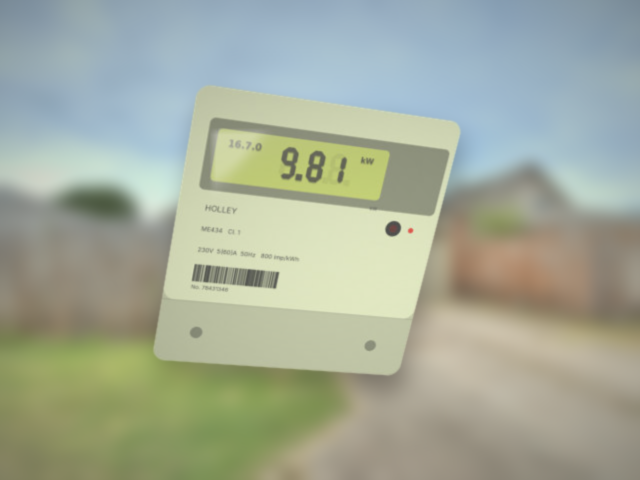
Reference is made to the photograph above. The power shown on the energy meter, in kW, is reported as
9.81 kW
